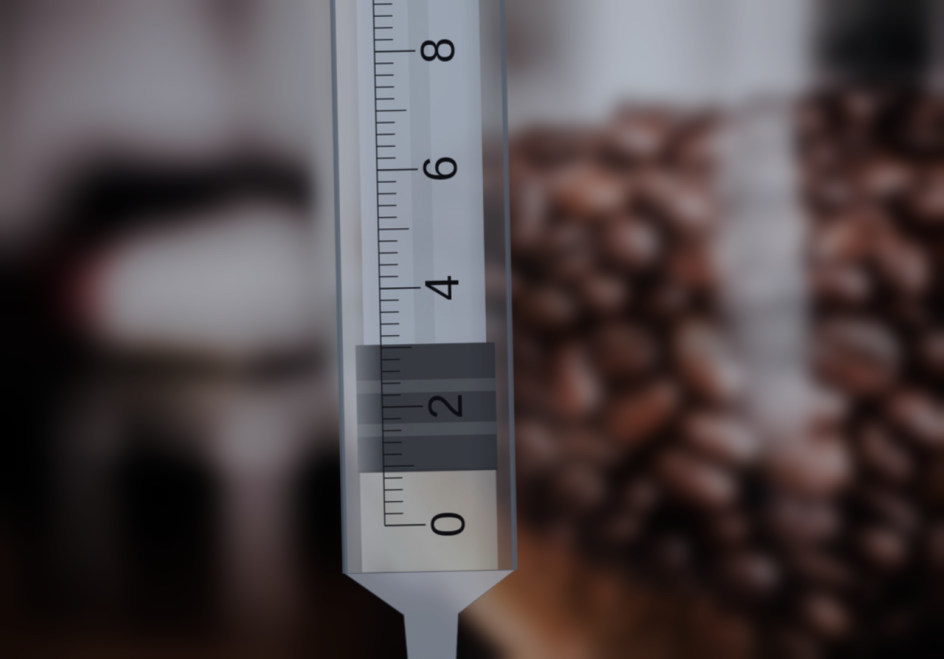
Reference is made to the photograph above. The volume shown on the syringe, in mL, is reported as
0.9 mL
